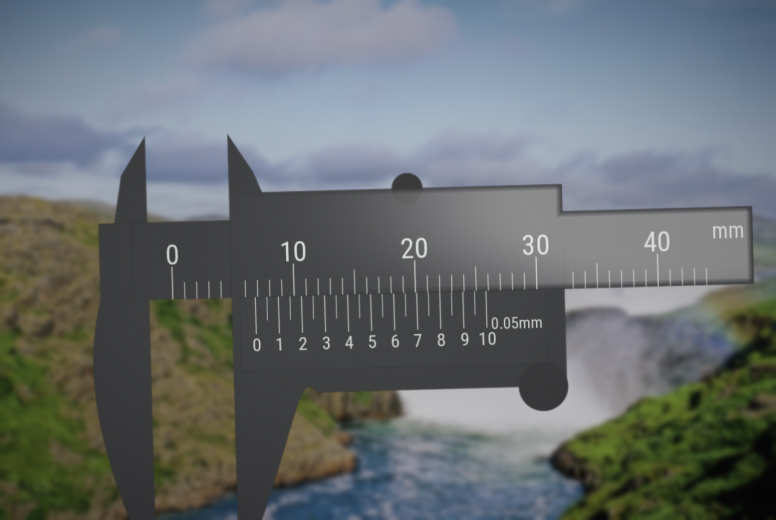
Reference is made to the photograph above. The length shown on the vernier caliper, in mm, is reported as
6.8 mm
